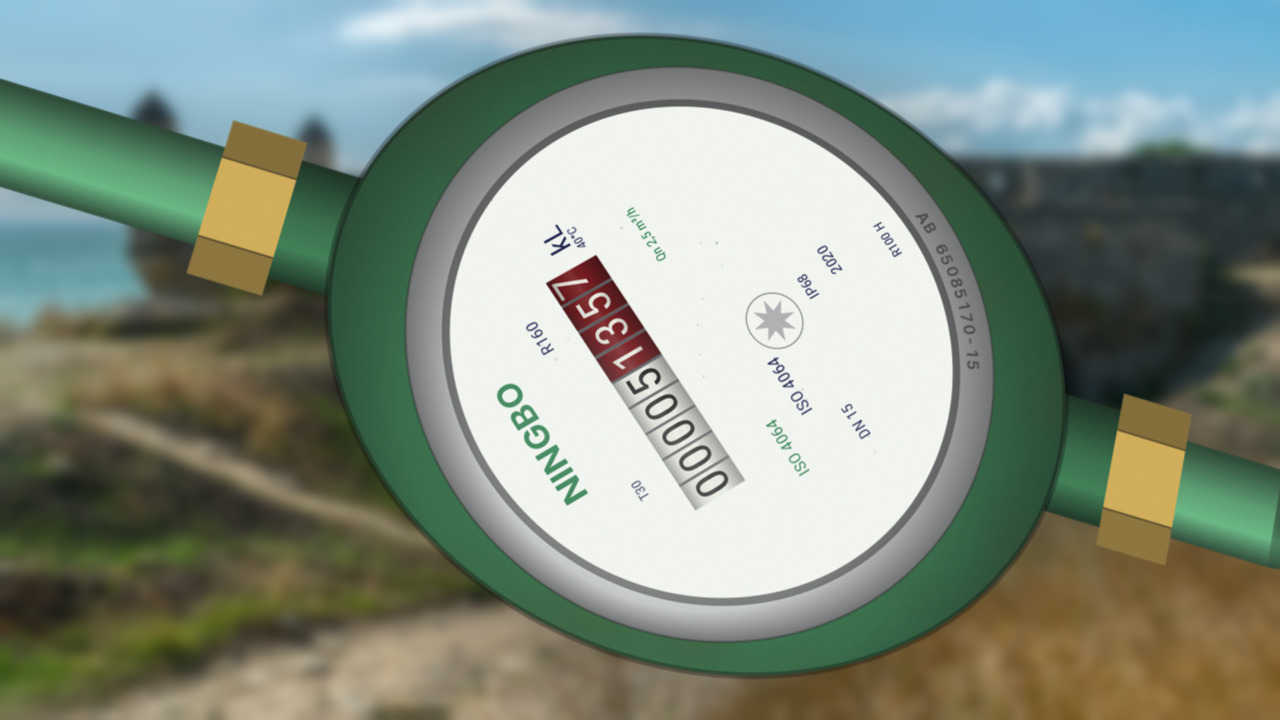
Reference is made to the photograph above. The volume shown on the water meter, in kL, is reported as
5.1357 kL
